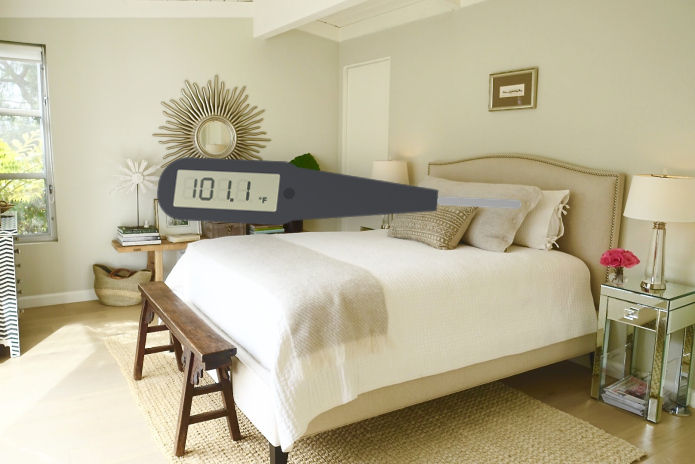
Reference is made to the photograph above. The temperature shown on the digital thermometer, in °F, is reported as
101.1 °F
